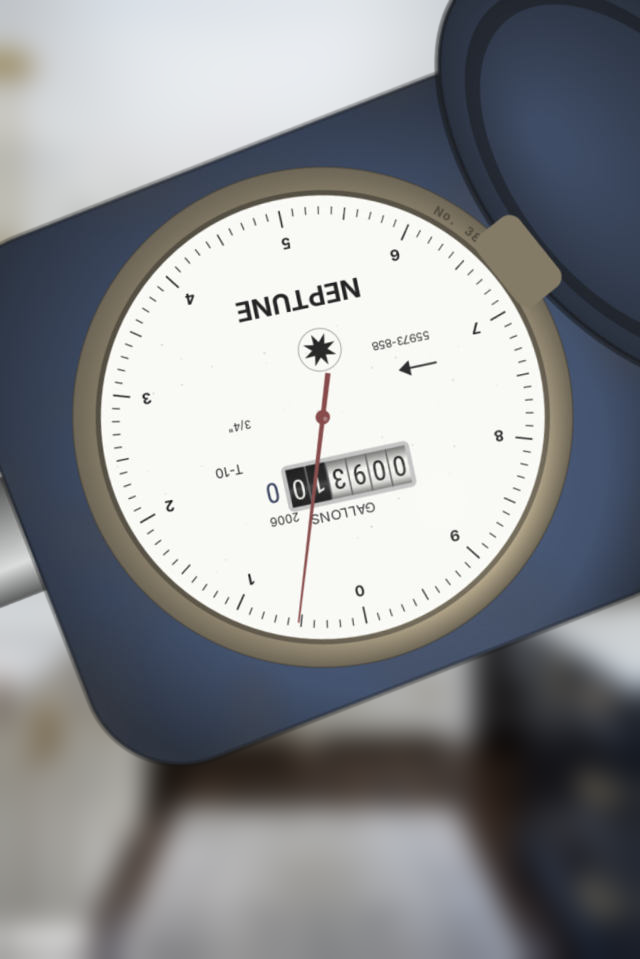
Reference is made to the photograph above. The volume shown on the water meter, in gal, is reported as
93100.5 gal
